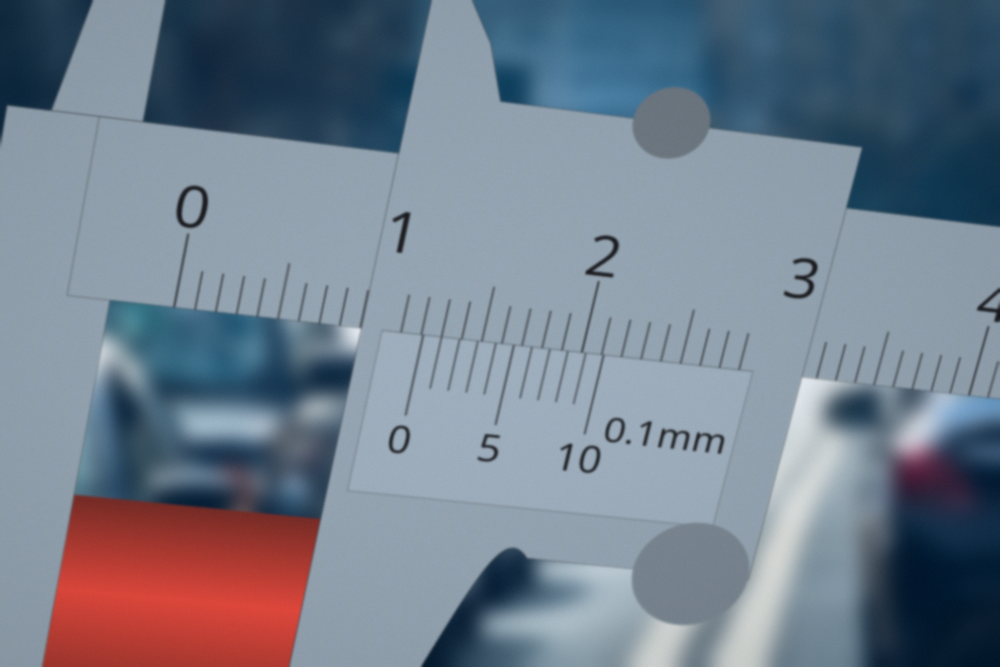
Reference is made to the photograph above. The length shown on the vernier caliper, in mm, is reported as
12.1 mm
